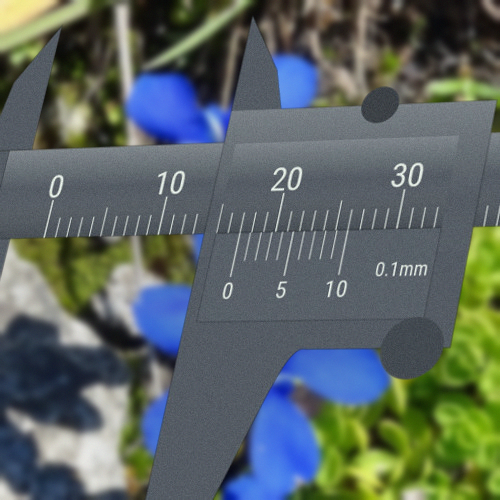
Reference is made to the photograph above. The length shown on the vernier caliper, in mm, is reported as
17.0 mm
